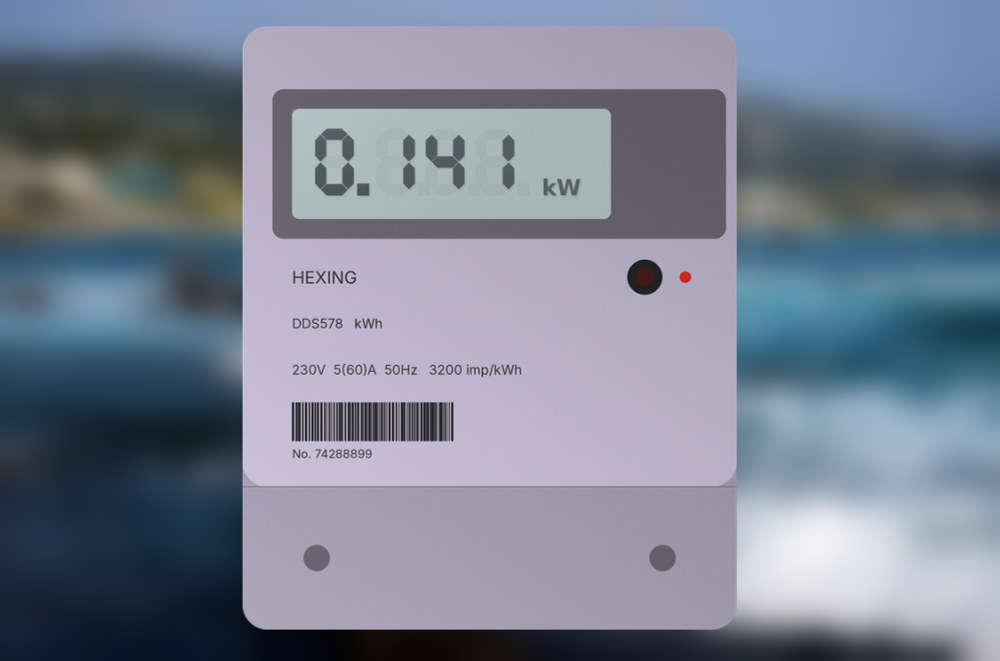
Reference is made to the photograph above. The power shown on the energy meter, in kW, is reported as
0.141 kW
